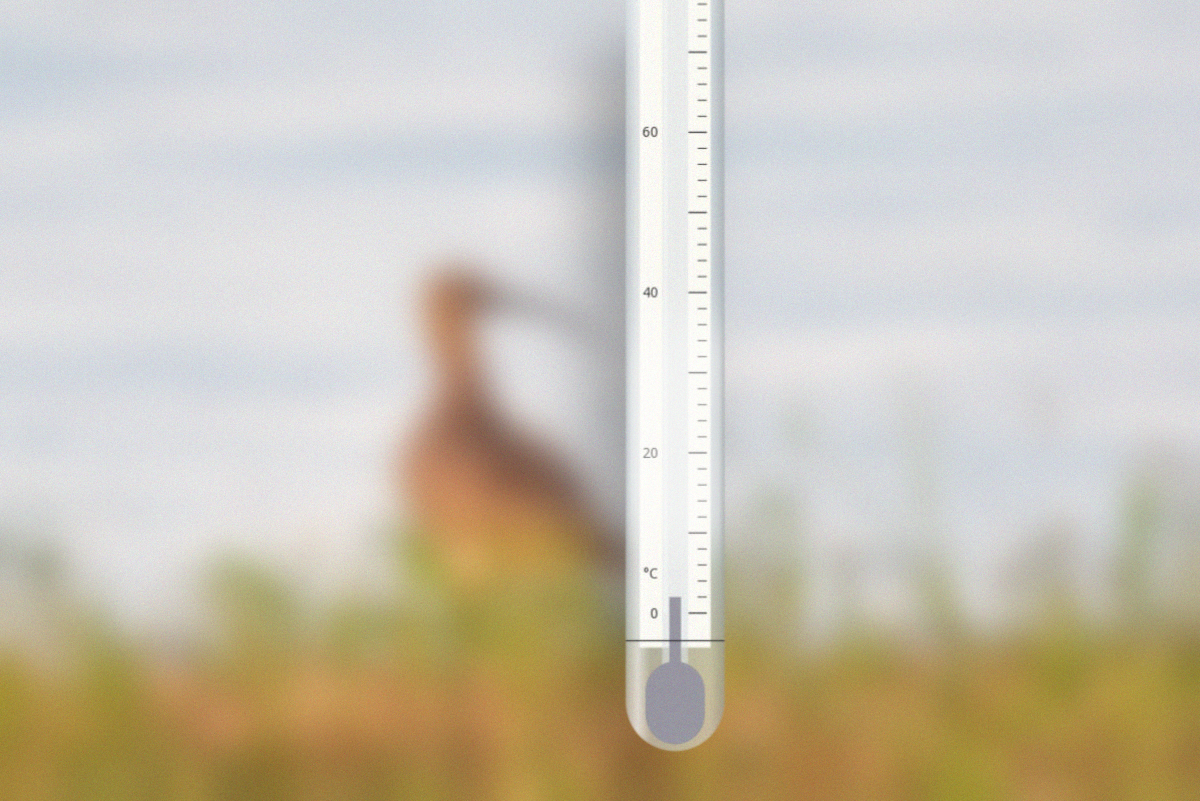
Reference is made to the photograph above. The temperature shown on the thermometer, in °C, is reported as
2 °C
